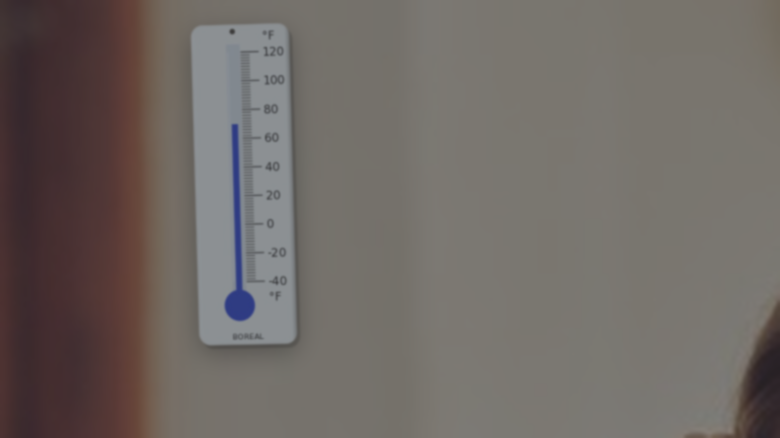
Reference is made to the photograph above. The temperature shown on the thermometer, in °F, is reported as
70 °F
